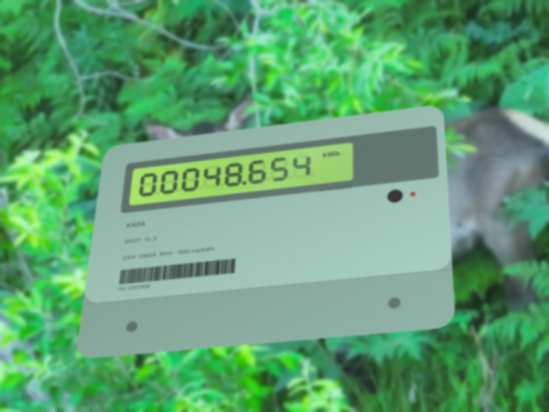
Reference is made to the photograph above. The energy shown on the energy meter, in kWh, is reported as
48.654 kWh
